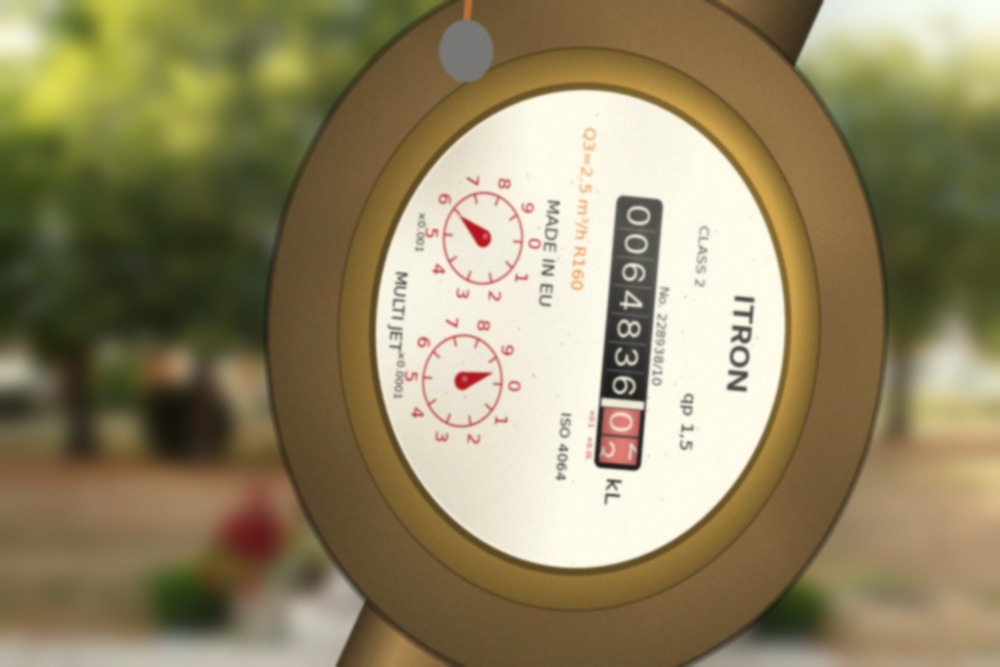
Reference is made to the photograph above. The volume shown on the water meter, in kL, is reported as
64836.0259 kL
